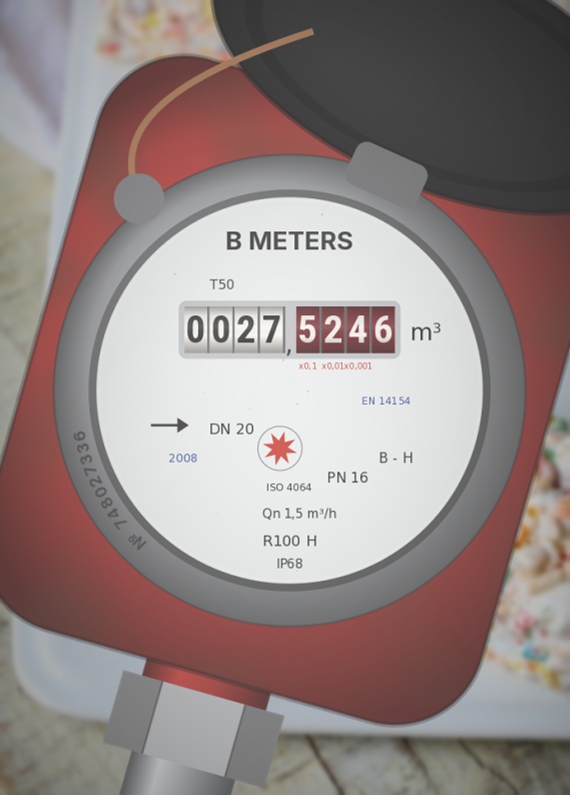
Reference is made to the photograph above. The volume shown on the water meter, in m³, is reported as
27.5246 m³
